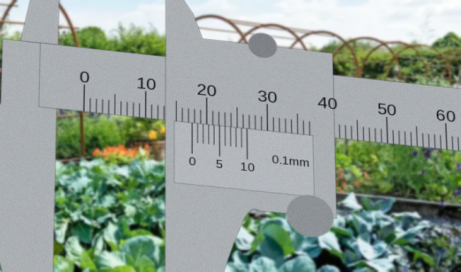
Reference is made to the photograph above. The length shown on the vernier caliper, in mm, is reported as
17.6 mm
